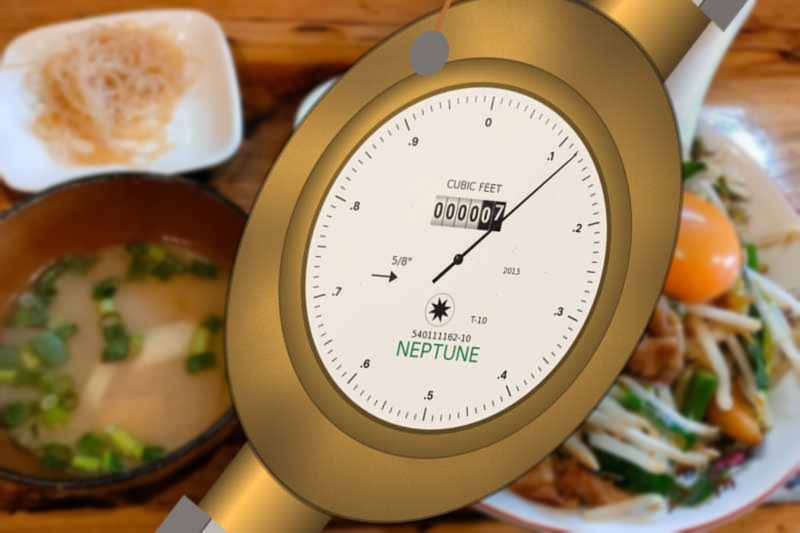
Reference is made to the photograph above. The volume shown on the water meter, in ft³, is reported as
7.12 ft³
